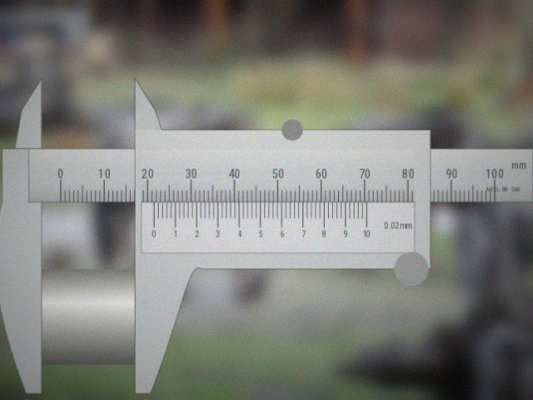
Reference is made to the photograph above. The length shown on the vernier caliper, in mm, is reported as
21.5 mm
